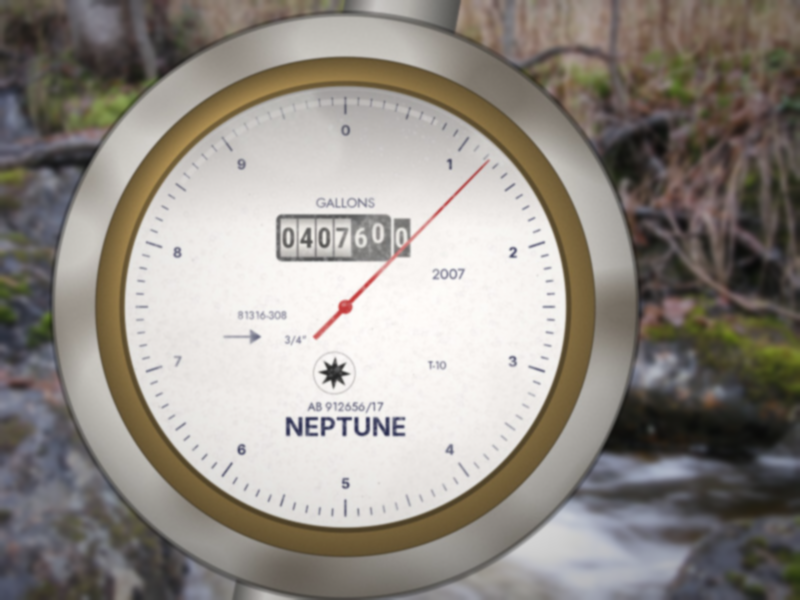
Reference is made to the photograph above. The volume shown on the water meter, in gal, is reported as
407601.2 gal
